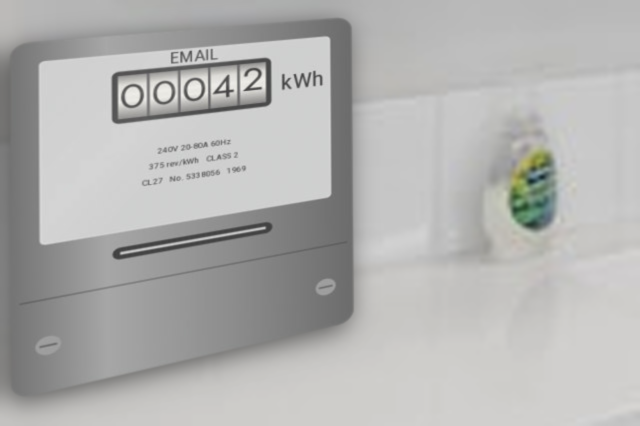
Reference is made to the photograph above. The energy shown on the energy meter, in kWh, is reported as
42 kWh
